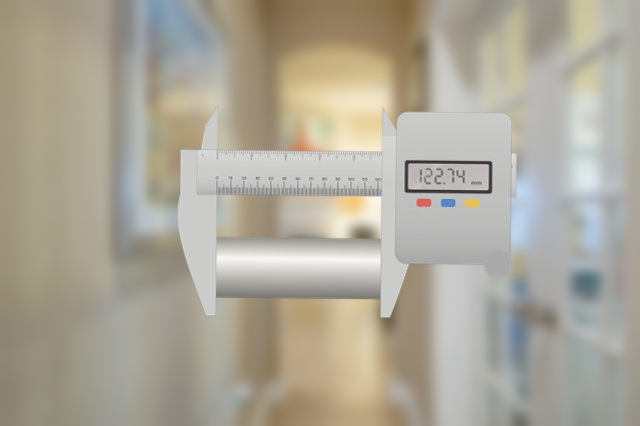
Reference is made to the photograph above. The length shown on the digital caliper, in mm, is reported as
122.74 mm
